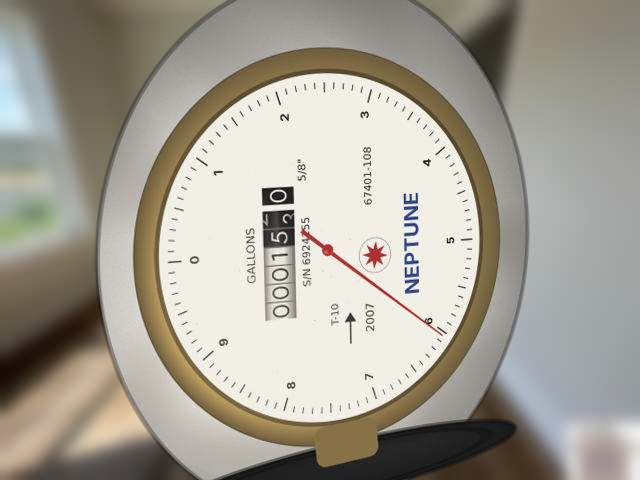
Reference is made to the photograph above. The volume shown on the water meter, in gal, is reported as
1526.0 gal
